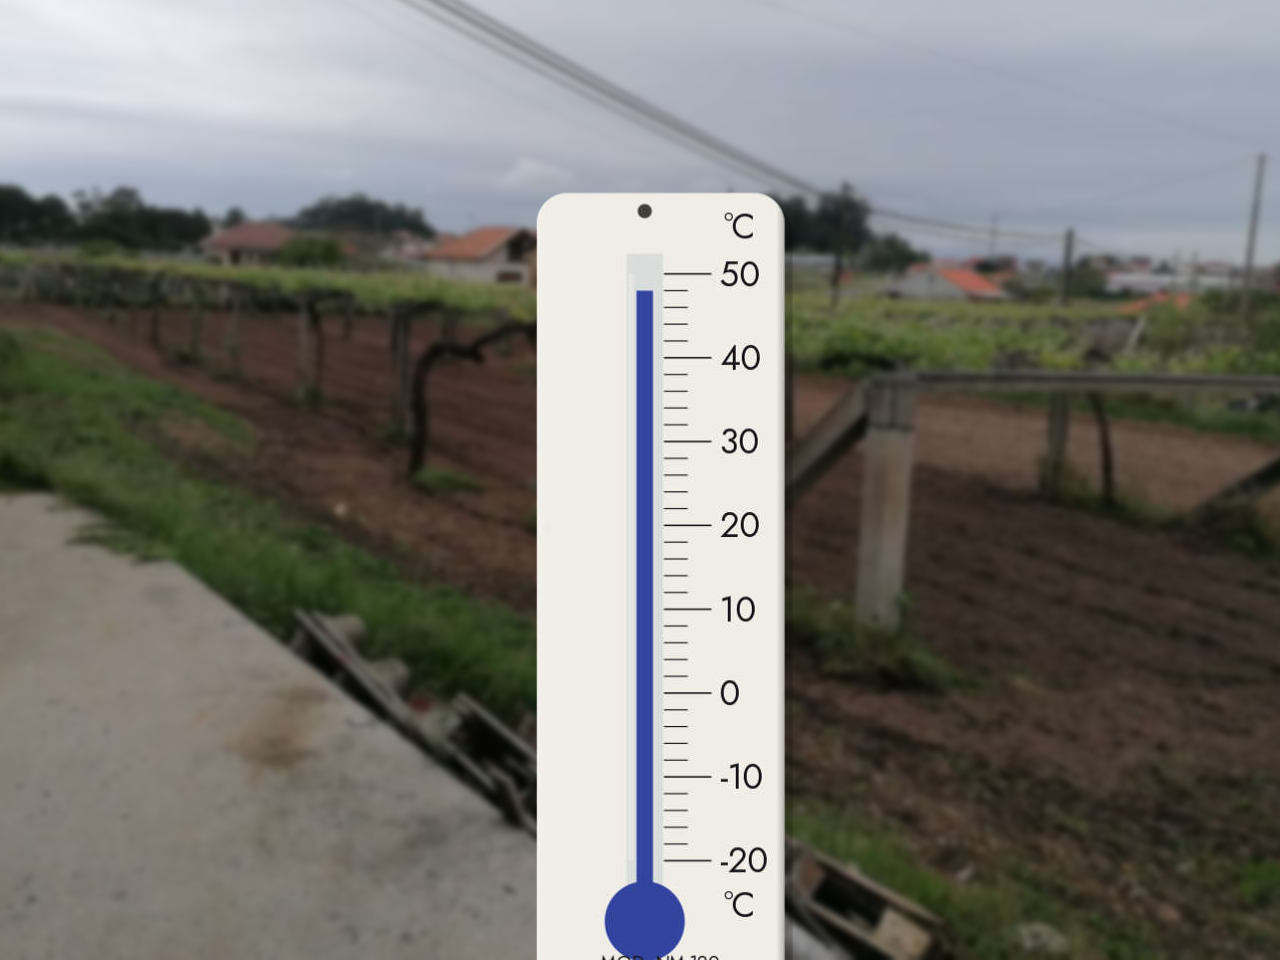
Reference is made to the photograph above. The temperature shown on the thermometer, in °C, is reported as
48 °C
